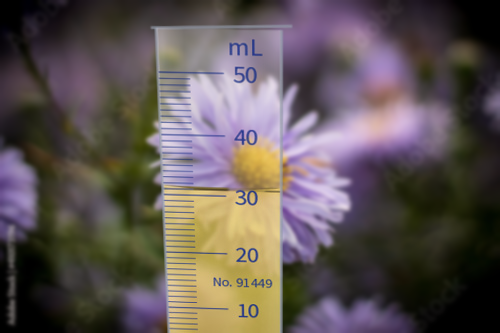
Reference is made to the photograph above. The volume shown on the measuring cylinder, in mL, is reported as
31 mL
